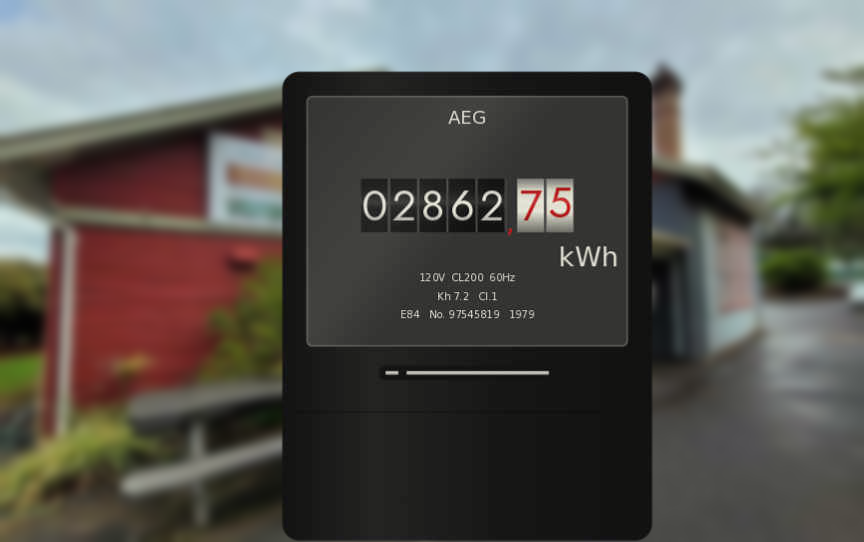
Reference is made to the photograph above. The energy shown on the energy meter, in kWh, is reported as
2862.75 kWh
